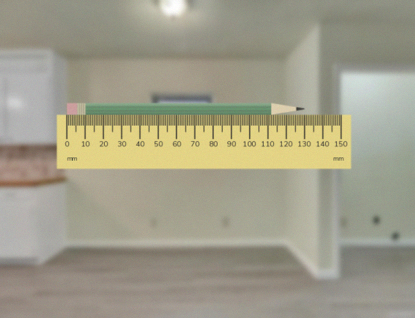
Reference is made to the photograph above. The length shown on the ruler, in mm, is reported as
130 mm
